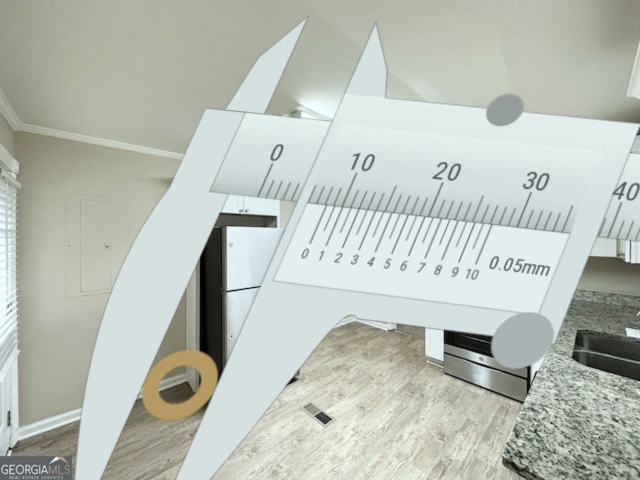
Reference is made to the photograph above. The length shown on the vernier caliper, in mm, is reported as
8.2 mm
